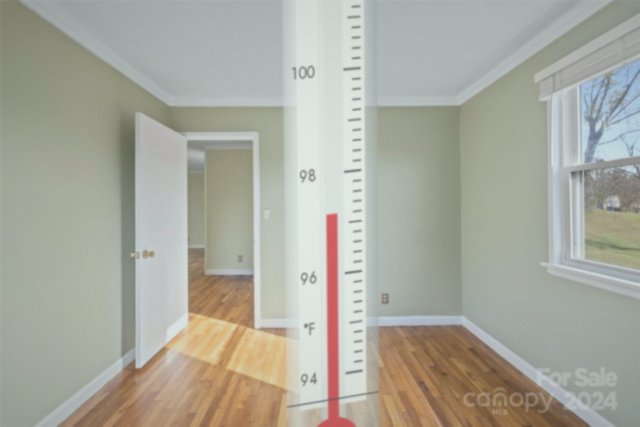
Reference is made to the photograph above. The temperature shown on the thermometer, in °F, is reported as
97.2 °F
